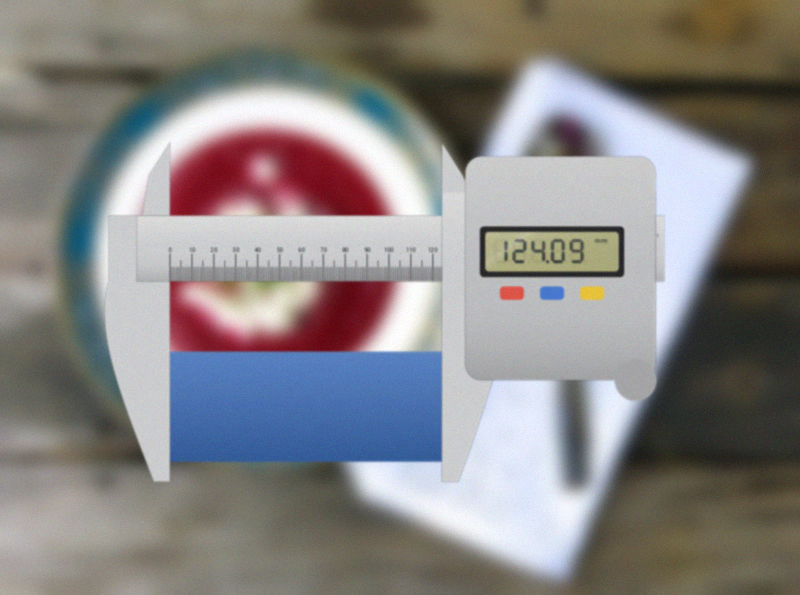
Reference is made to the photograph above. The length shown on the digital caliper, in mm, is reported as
124.09 mm
